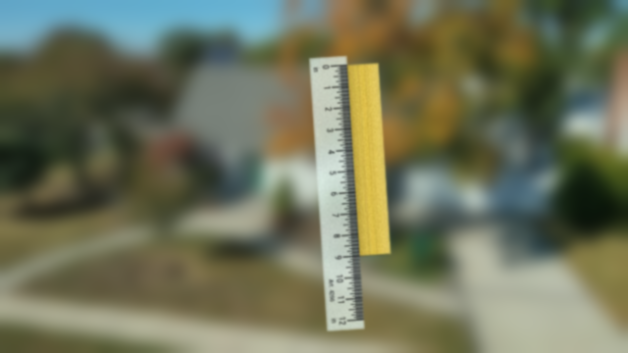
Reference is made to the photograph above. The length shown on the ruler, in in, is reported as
9 in
